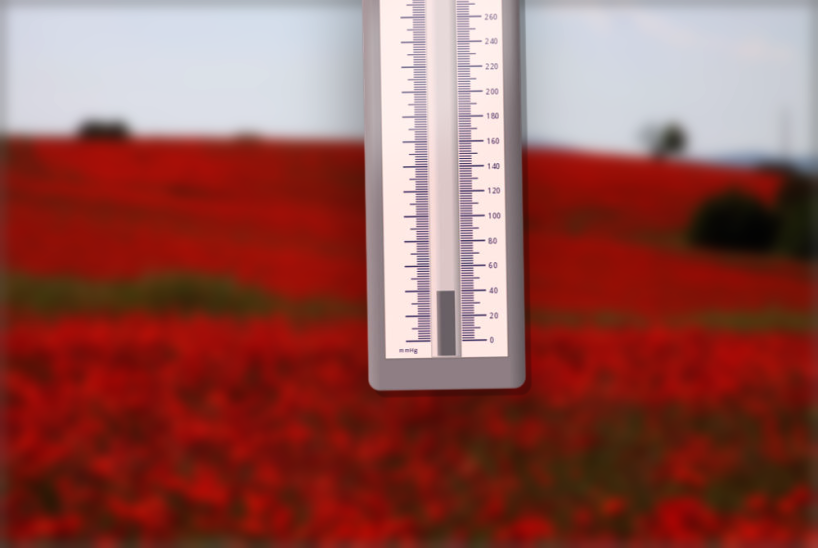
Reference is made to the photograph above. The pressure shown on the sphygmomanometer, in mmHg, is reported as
40 mmHg
